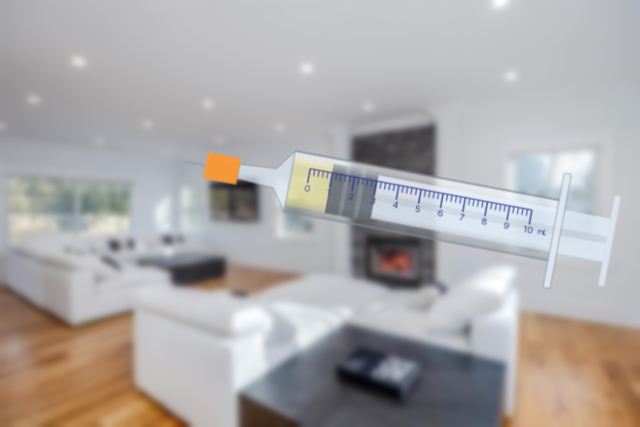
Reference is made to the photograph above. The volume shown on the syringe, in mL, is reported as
1 mL
